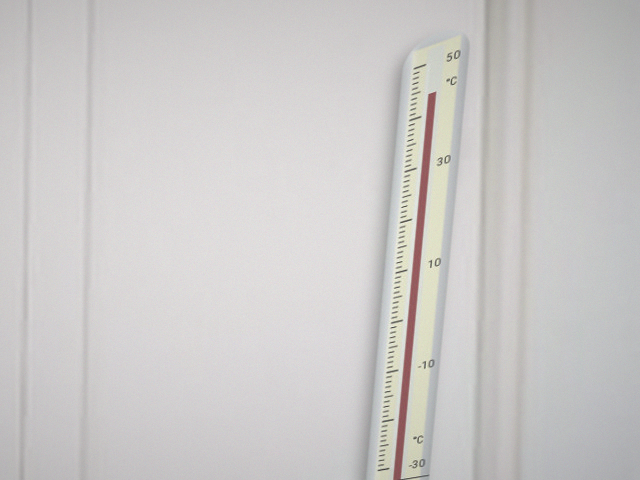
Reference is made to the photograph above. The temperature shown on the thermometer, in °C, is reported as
44 °C
